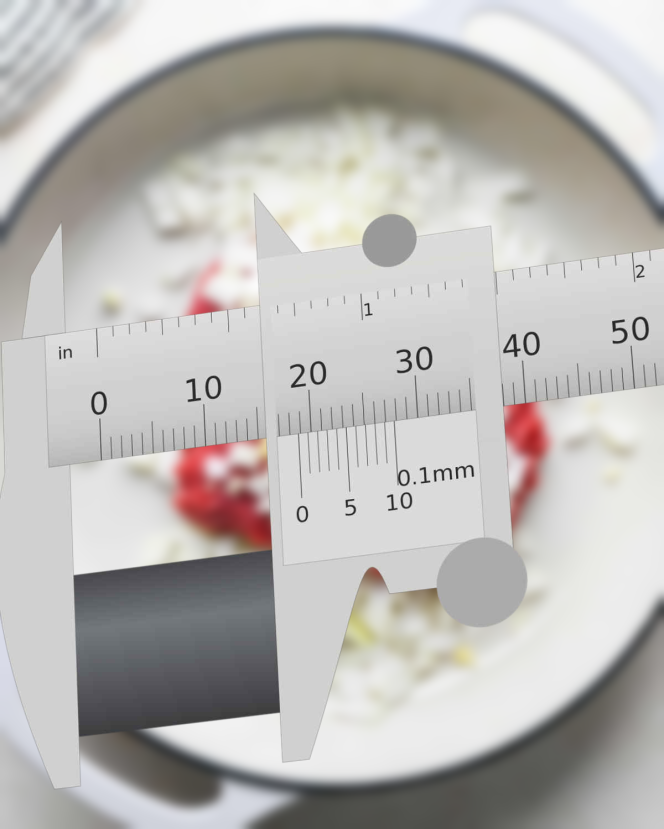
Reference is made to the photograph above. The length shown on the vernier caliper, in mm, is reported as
18.8 mm
